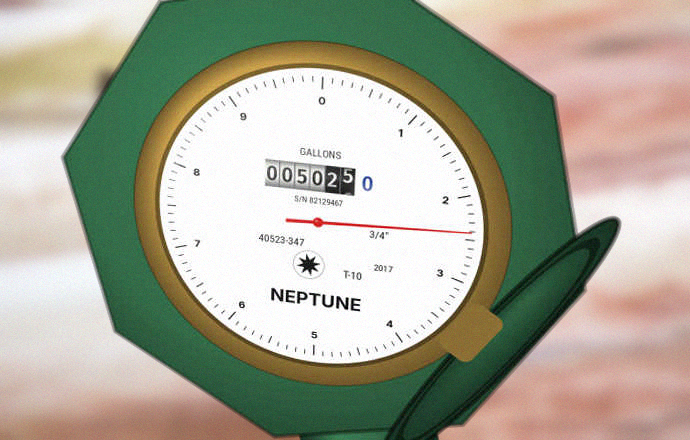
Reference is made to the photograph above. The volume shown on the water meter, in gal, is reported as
50252.4 gal
